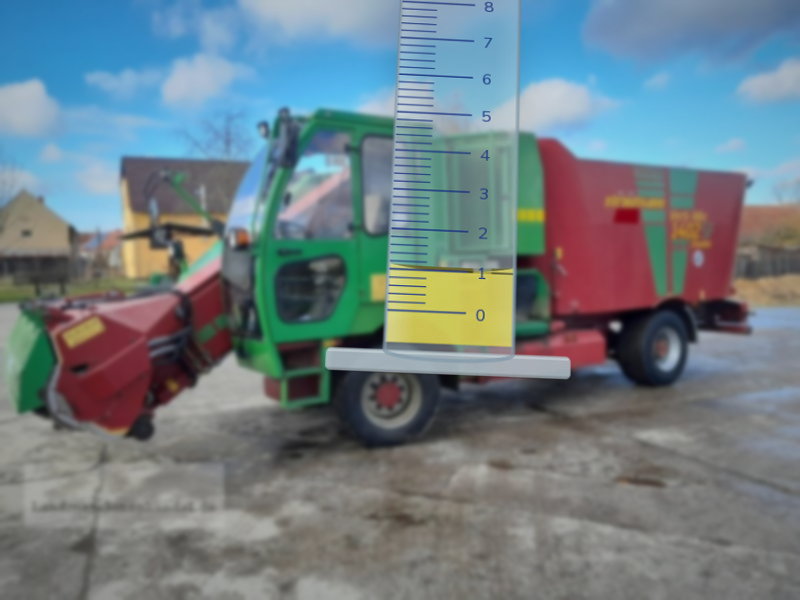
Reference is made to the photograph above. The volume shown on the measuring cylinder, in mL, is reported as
1 mL
